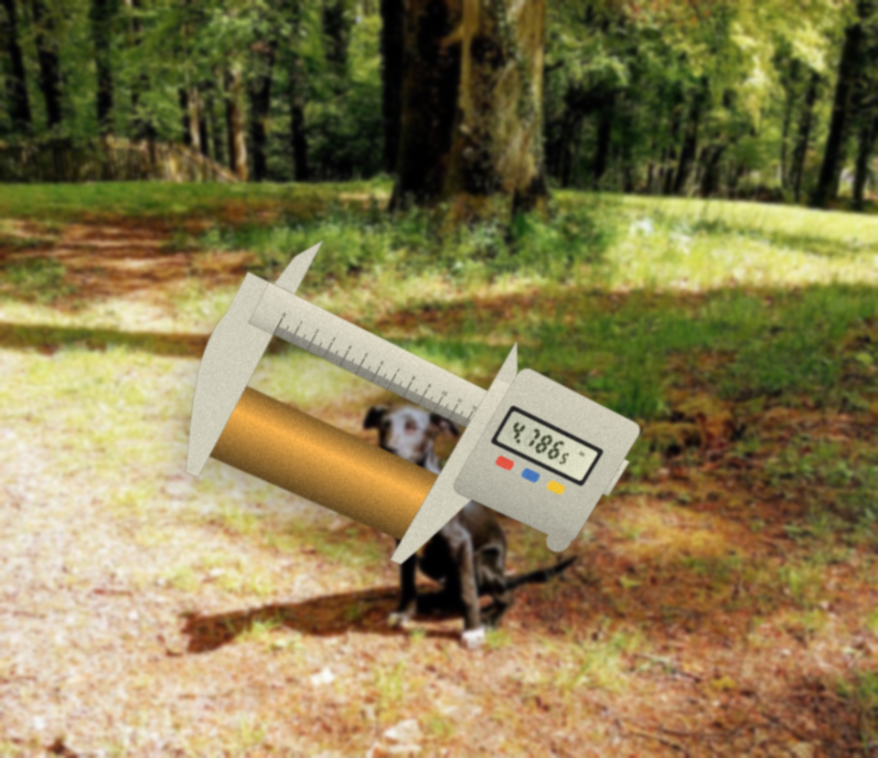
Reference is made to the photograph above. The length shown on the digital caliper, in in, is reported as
4.7865 in
